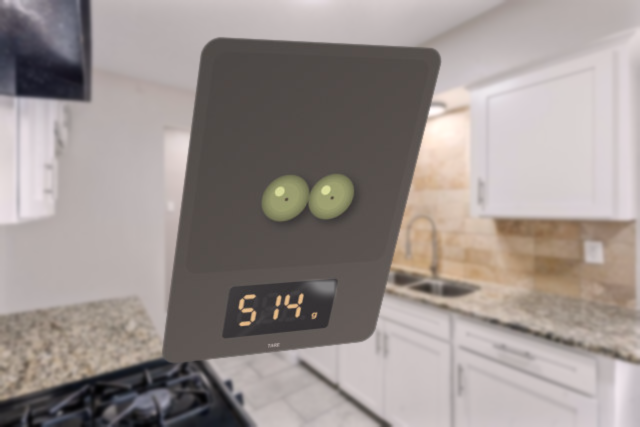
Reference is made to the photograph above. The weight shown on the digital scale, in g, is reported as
514 g
